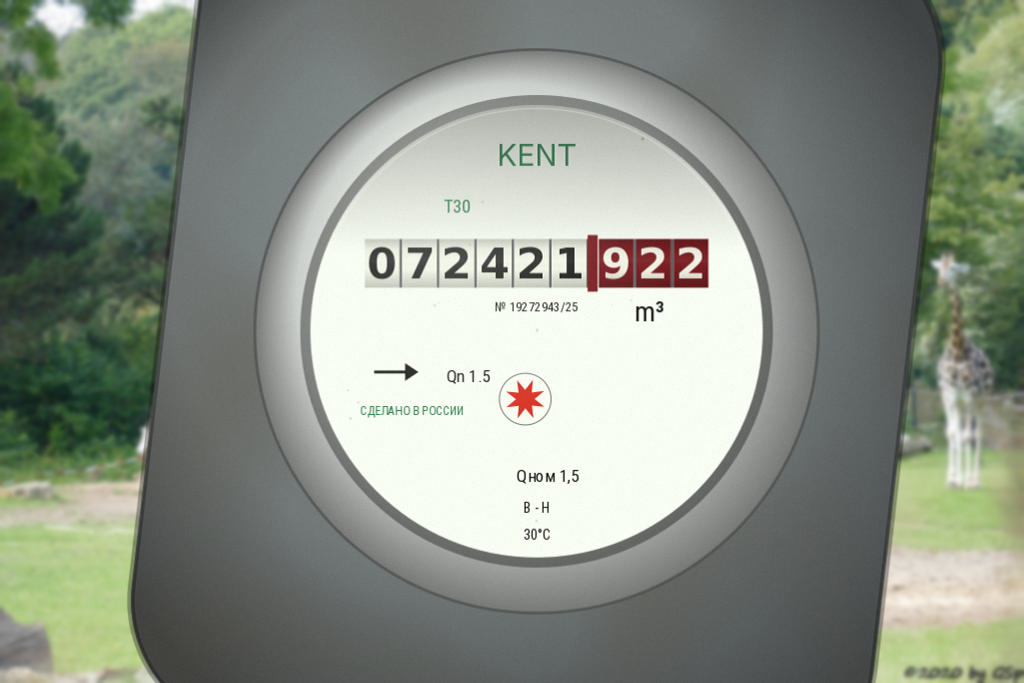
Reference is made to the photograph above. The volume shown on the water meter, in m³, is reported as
72421.922 m³
